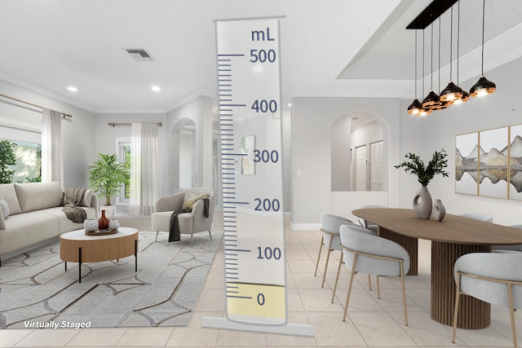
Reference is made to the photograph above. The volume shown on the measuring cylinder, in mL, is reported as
30 mL
